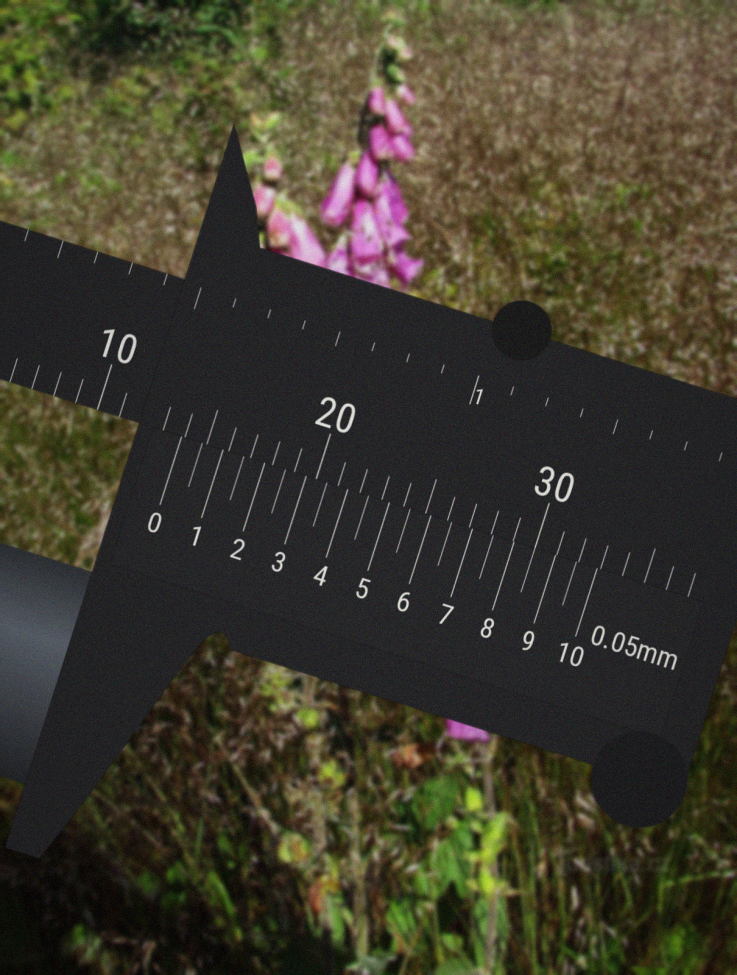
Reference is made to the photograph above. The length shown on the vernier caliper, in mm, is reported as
13.85 mm
